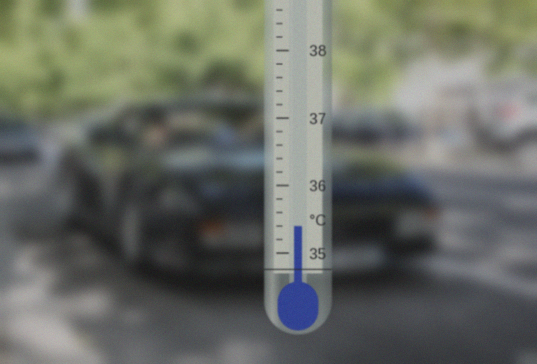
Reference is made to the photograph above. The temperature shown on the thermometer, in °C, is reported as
35.4 °C
